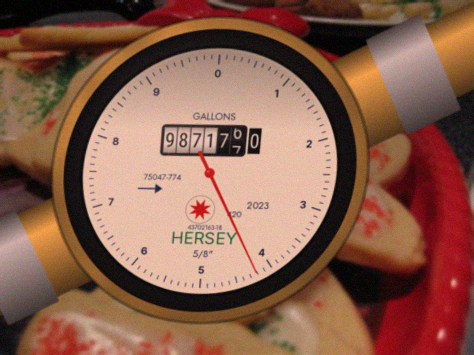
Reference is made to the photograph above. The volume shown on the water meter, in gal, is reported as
9871764.2 gal
